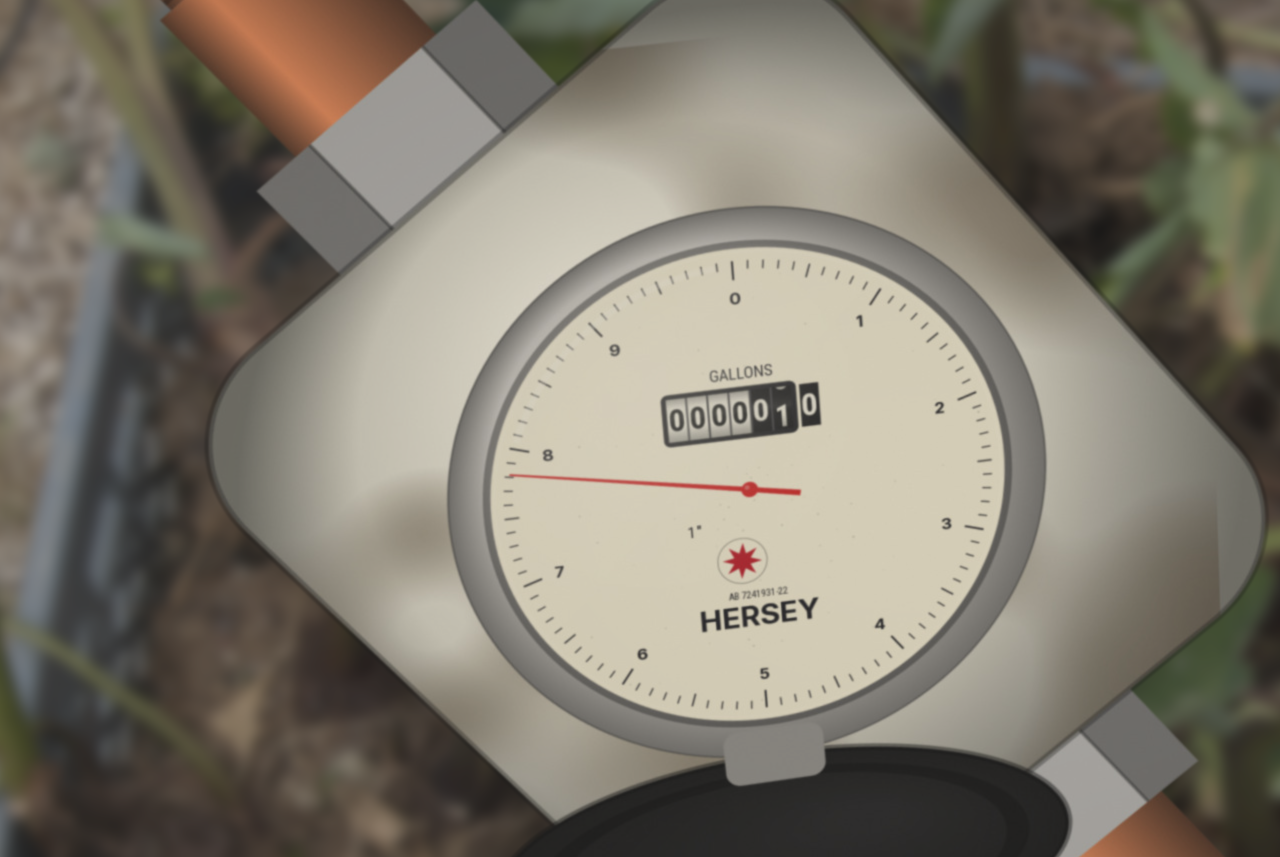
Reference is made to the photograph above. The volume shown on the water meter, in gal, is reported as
7.8 gal
